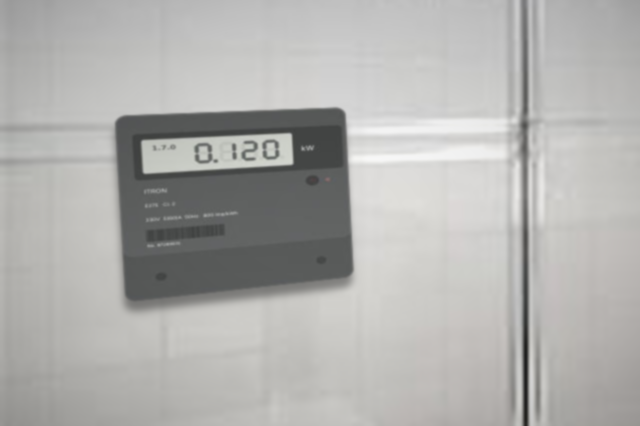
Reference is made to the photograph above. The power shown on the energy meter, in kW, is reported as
0.120 kW
